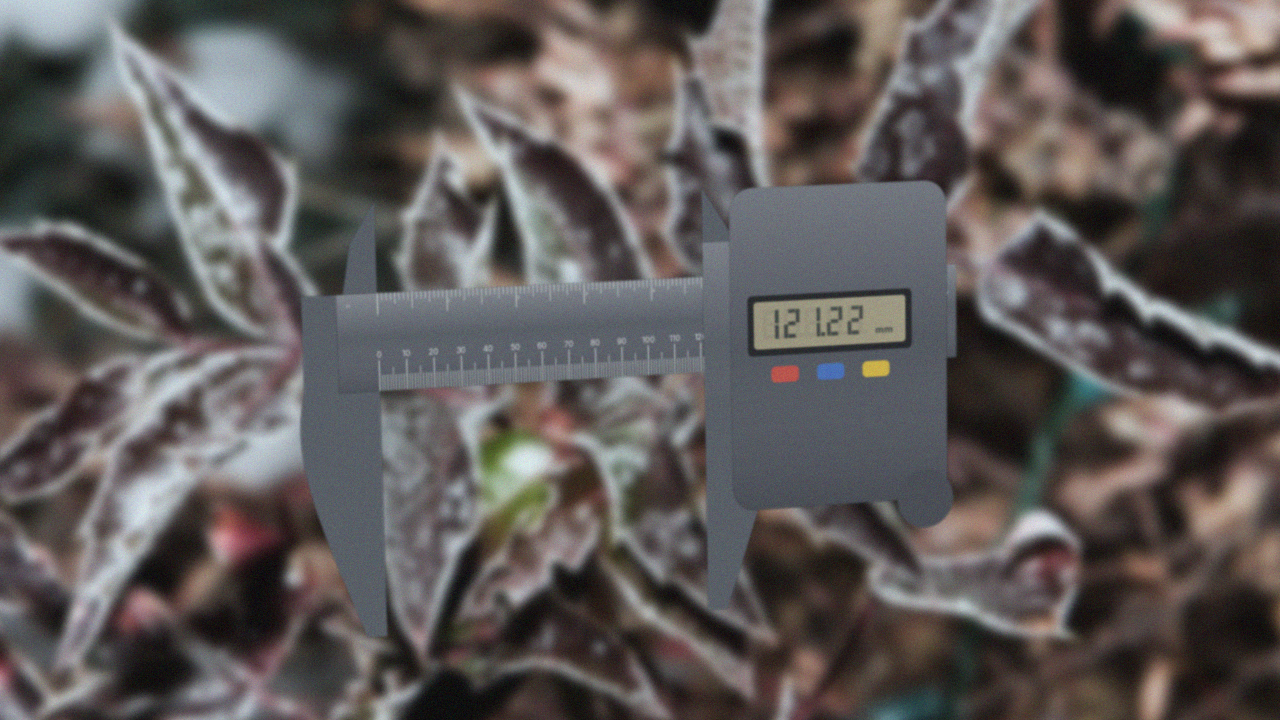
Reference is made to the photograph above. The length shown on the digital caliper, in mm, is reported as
121.22 mm
